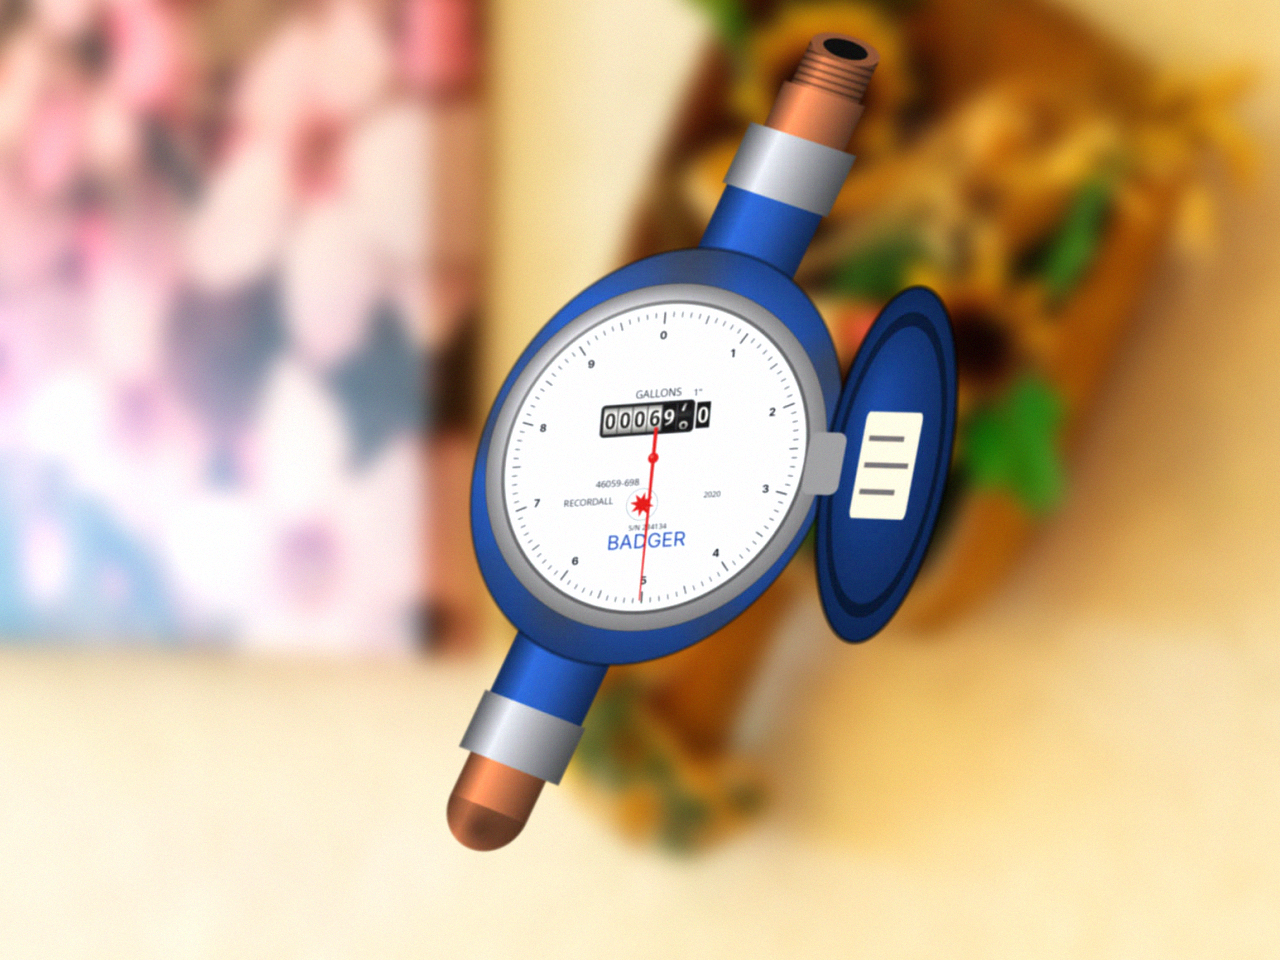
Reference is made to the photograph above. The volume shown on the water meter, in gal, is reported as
6975.0 gal
